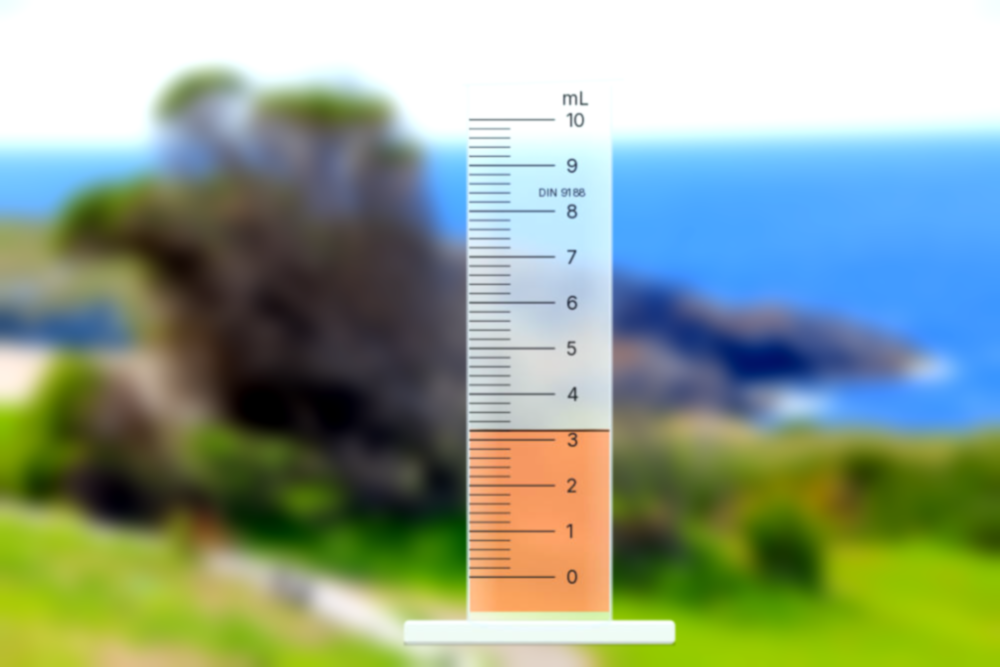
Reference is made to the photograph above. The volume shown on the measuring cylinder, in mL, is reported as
3.2 mL
